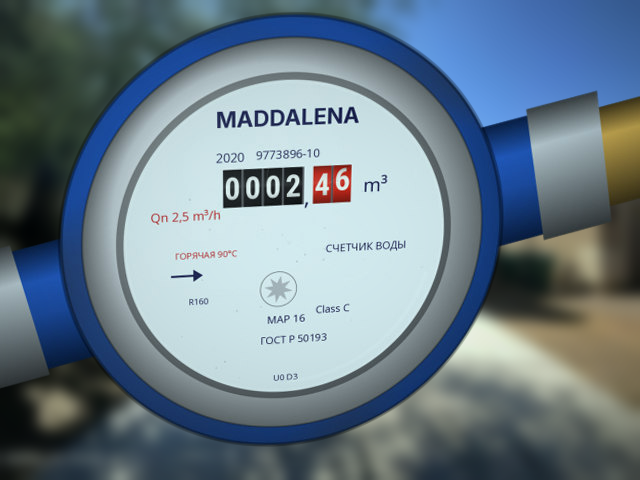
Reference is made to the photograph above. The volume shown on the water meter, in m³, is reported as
2.46 m³
